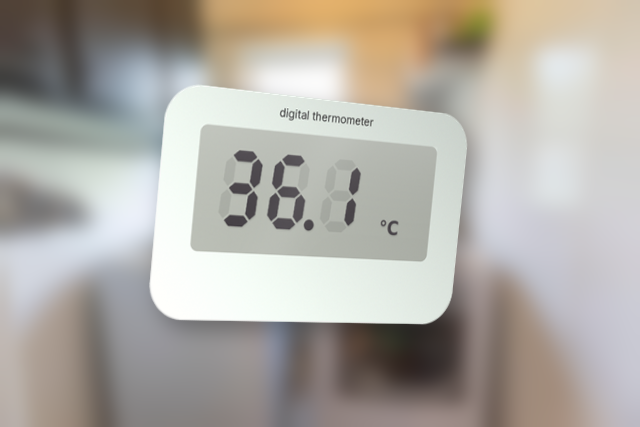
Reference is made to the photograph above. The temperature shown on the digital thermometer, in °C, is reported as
36.1 °C
